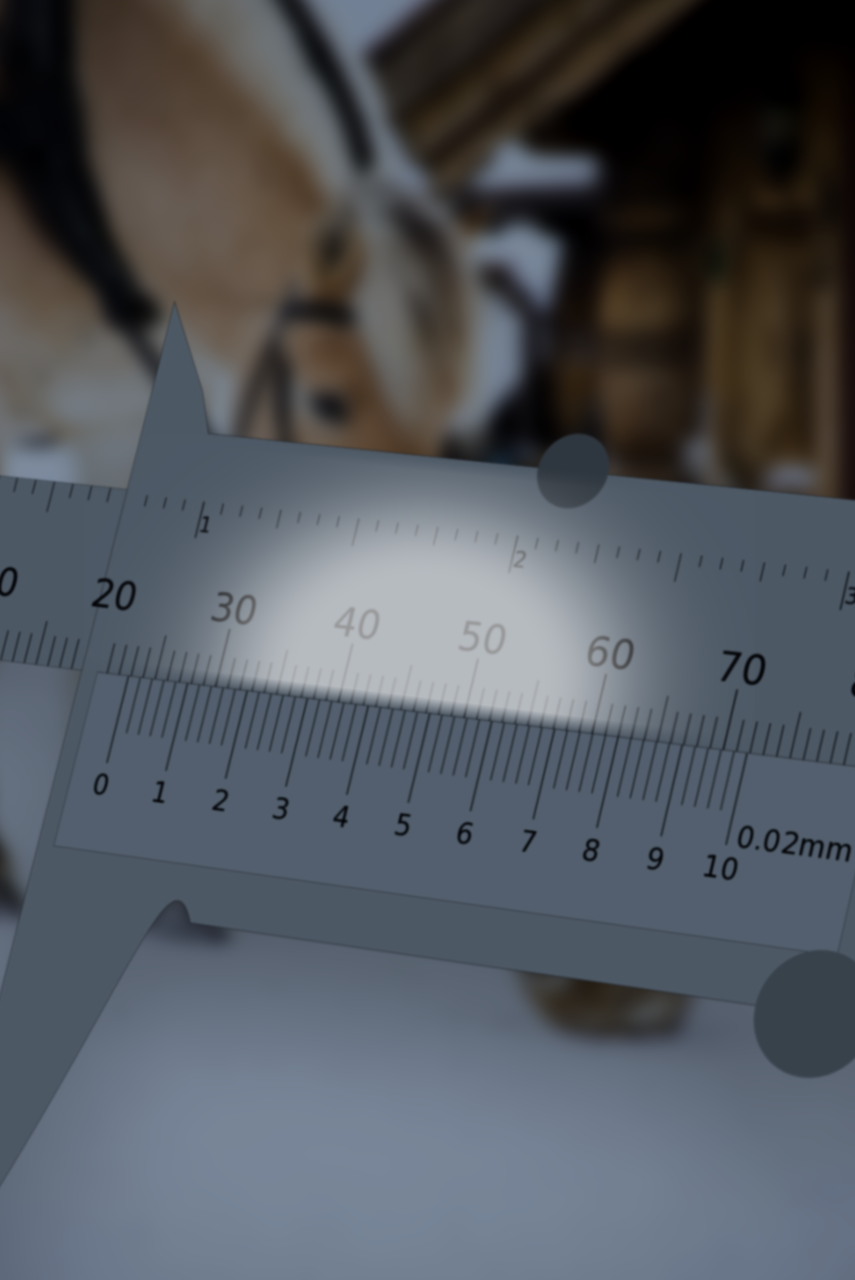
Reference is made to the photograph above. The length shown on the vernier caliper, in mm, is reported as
22.8 mm
